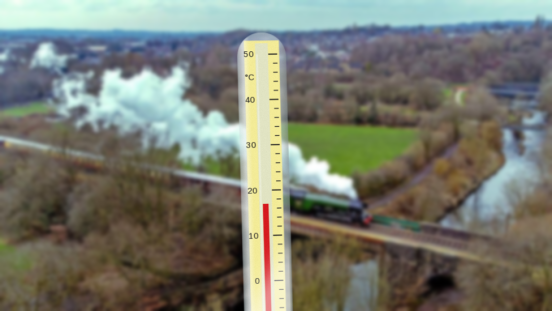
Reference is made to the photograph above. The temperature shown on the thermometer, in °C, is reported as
17 °C
